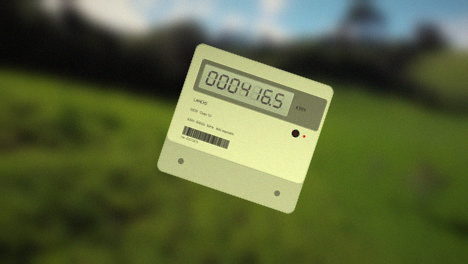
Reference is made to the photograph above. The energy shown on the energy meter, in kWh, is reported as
416.5 kWh
